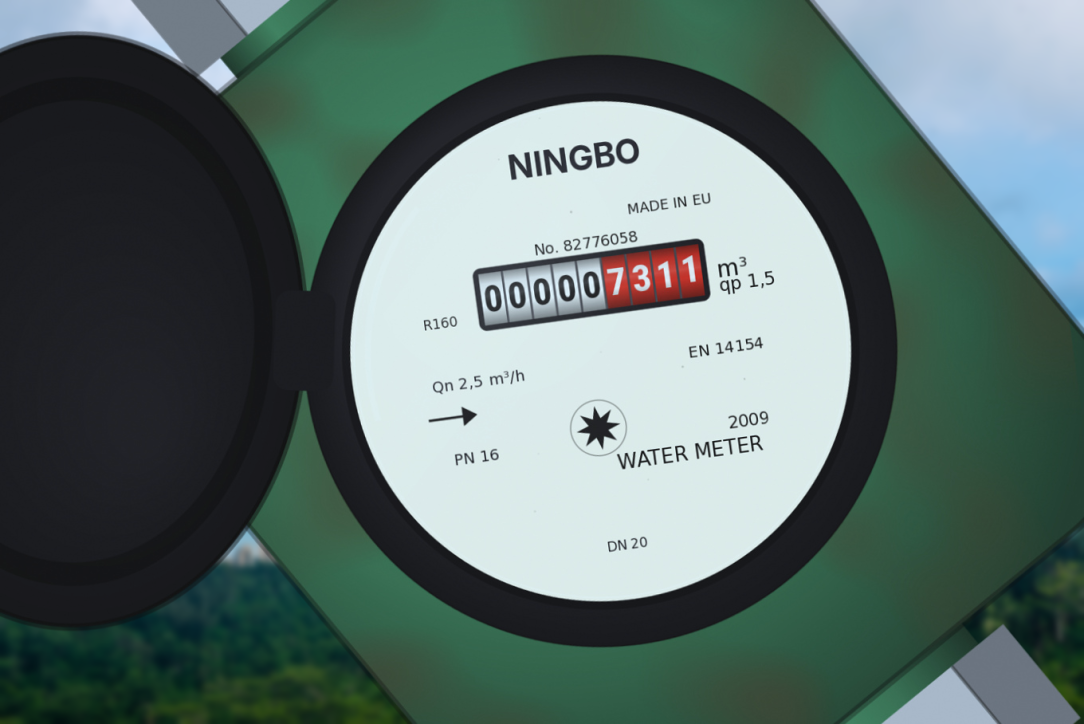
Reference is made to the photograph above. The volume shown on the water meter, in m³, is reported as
0.7311 m³
